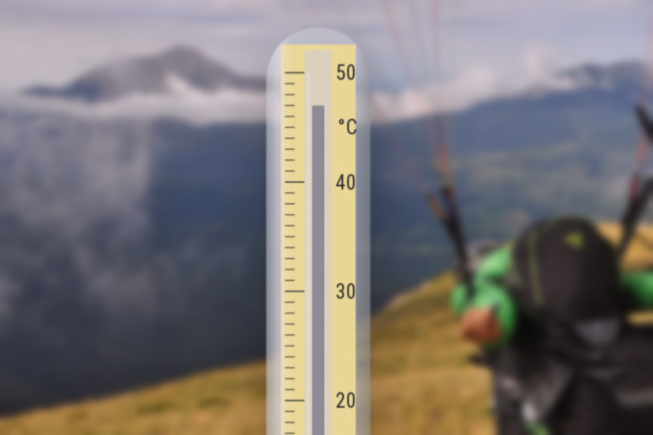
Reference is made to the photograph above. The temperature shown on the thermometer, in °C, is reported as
47 °C
